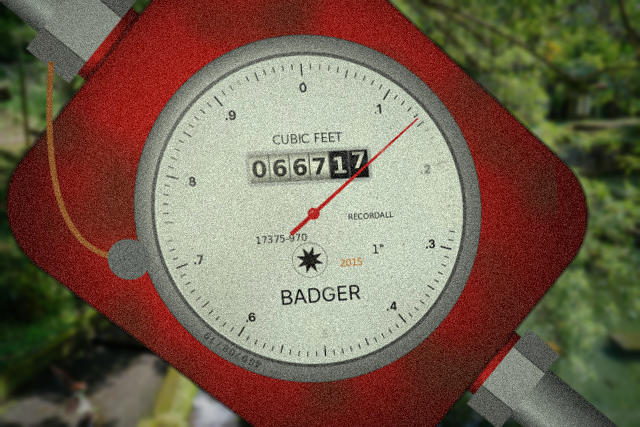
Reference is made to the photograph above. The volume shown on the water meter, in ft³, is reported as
66717.14 ft³
